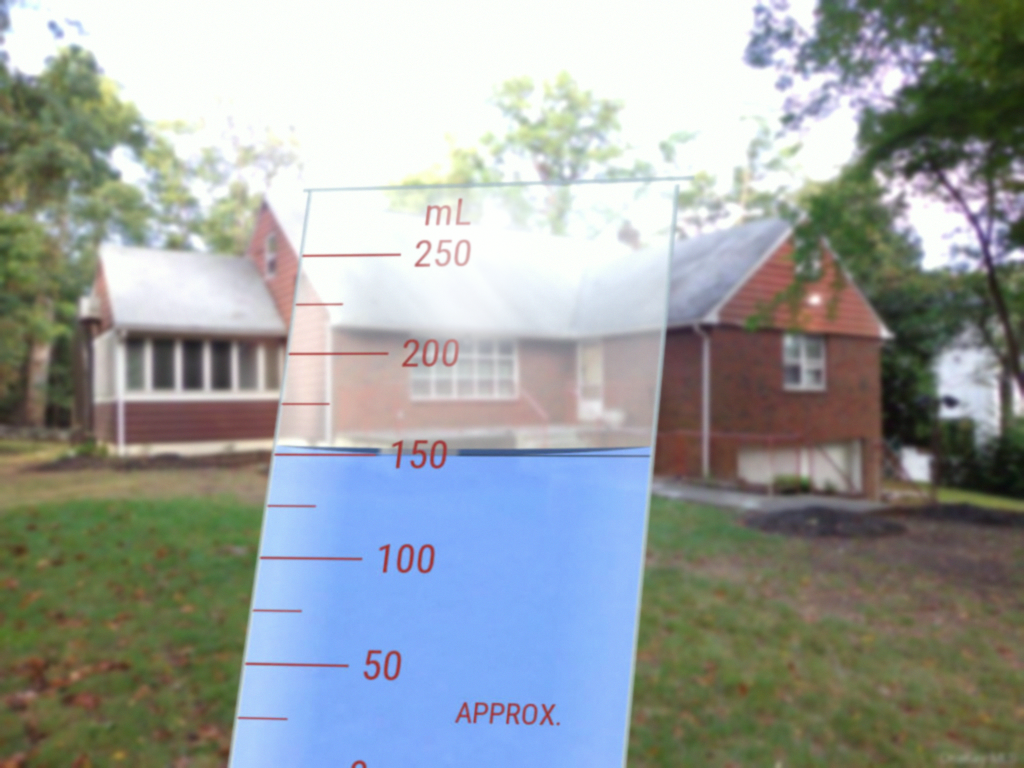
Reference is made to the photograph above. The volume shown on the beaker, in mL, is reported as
150 mL
